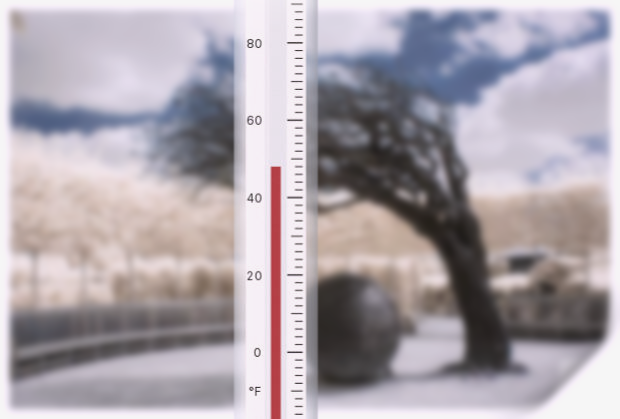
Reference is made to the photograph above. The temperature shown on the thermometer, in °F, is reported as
48 °F
